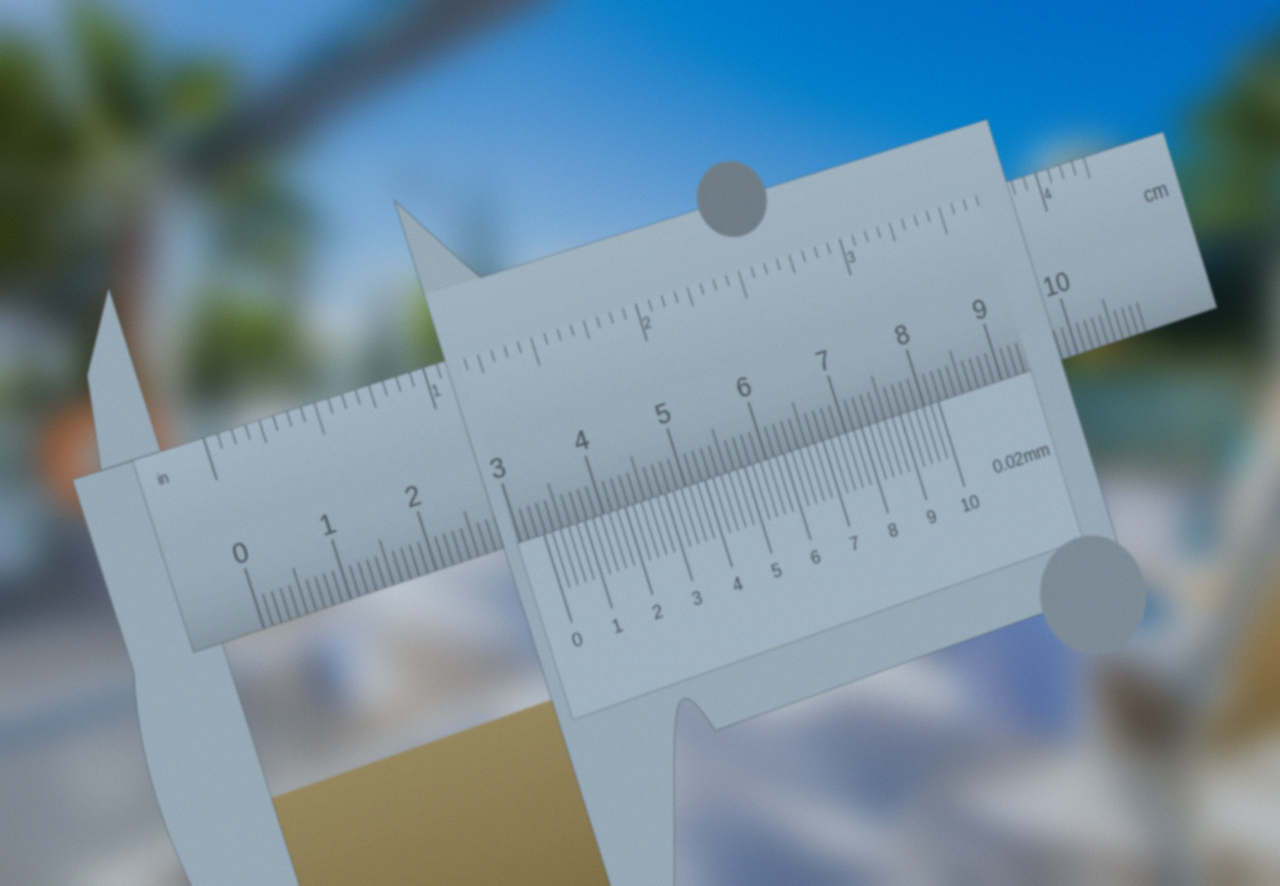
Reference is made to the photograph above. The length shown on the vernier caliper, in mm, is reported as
32.8 mm
